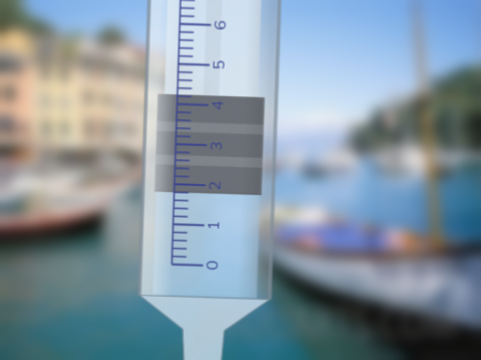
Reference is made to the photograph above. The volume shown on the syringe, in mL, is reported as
1.8 mL
